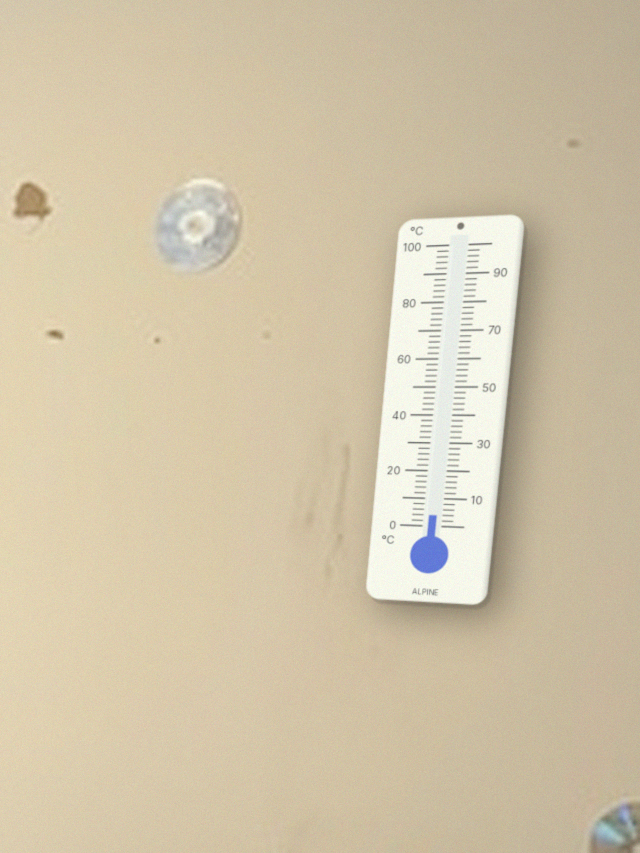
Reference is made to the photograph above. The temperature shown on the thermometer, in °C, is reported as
4 °C
